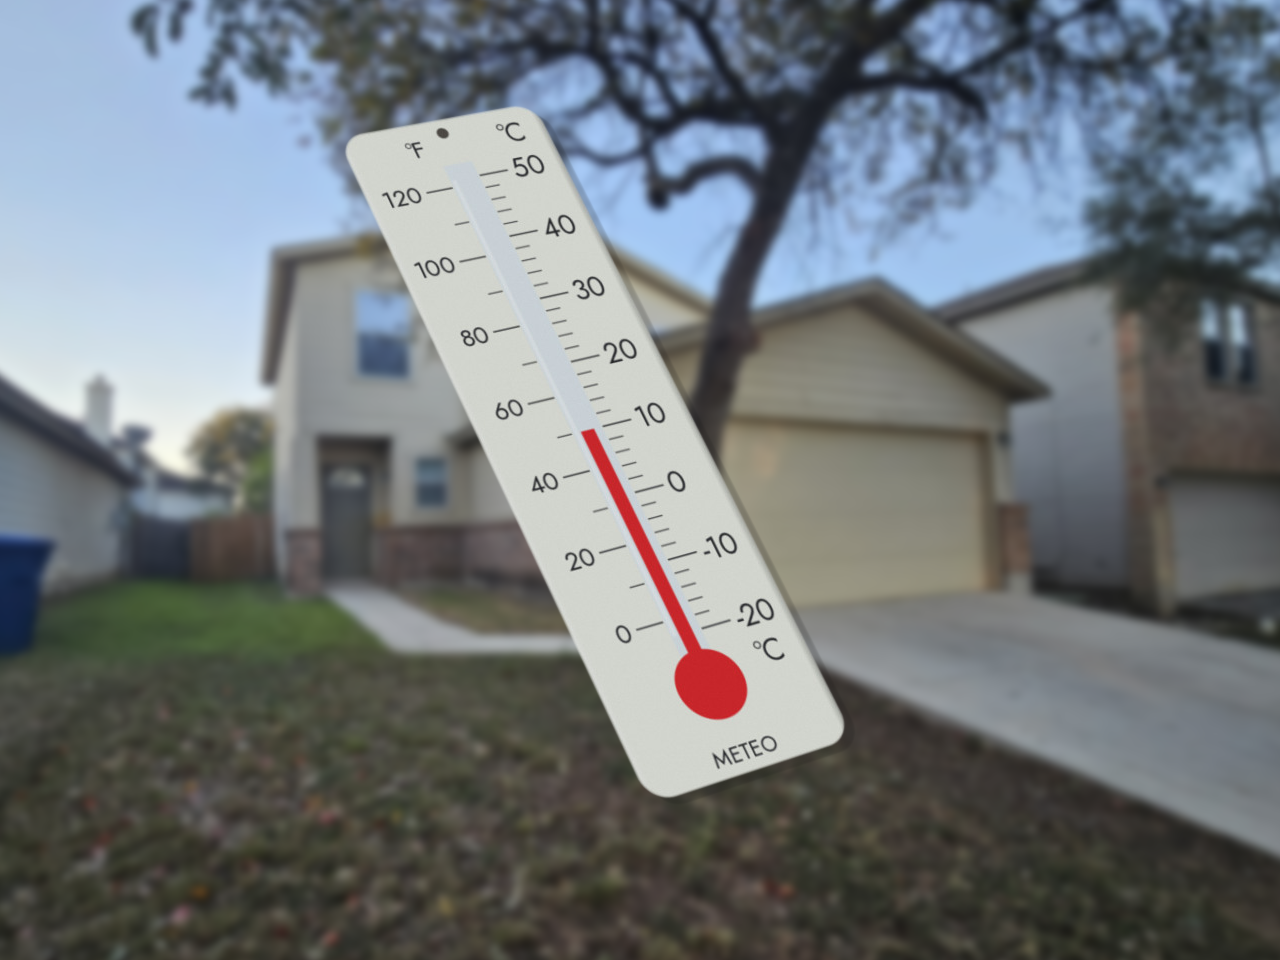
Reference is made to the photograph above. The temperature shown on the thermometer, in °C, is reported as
10 °C
